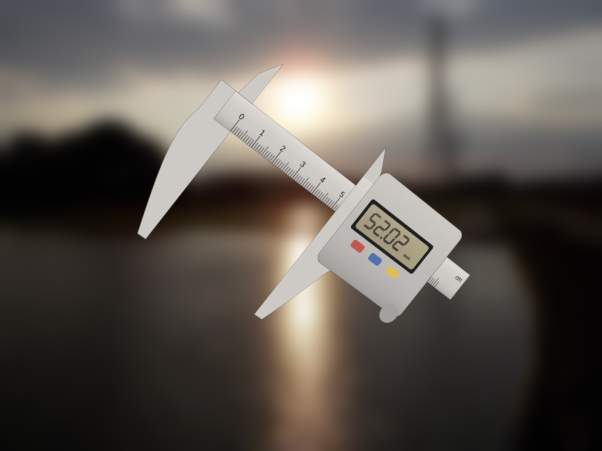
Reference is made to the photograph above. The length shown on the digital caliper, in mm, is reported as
52.02 mm
